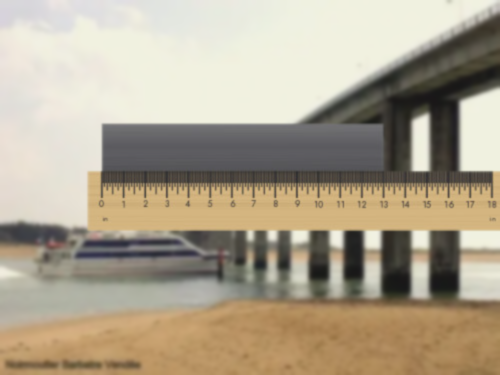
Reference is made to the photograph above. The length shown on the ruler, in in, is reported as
13 in
